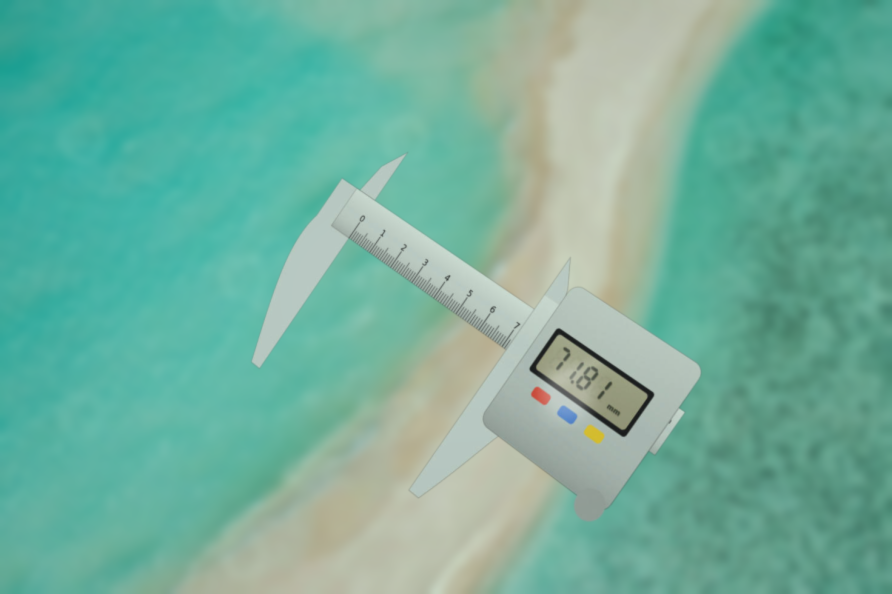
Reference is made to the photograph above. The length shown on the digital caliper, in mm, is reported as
71.81 mm
